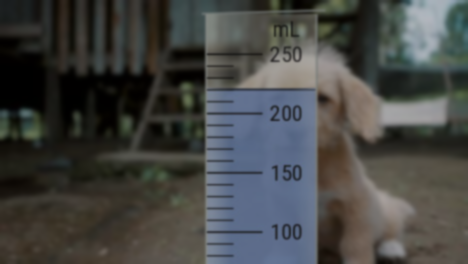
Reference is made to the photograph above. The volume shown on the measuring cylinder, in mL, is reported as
220 mL
